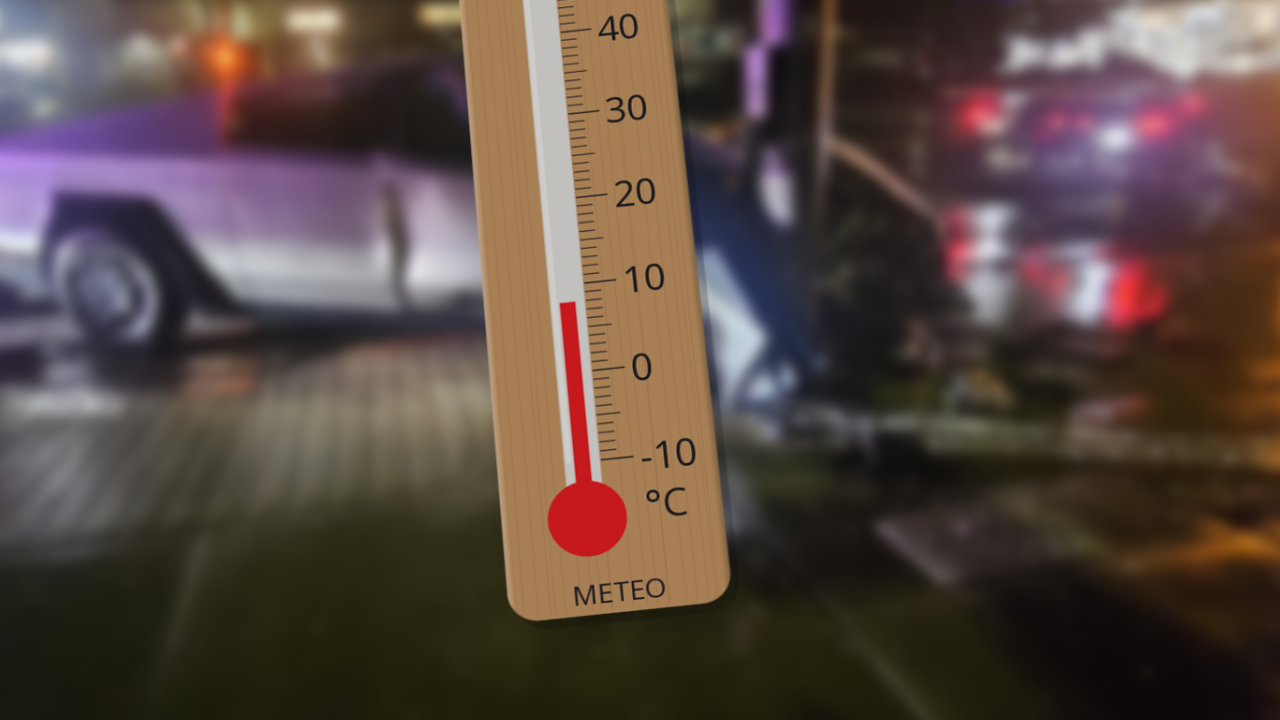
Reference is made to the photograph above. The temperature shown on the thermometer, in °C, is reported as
8 °C
